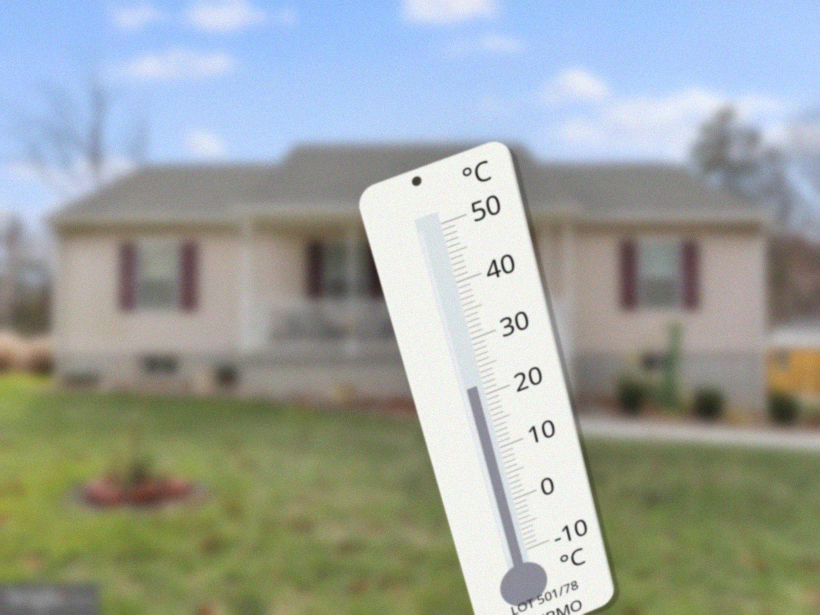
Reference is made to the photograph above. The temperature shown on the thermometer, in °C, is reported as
22 °C
